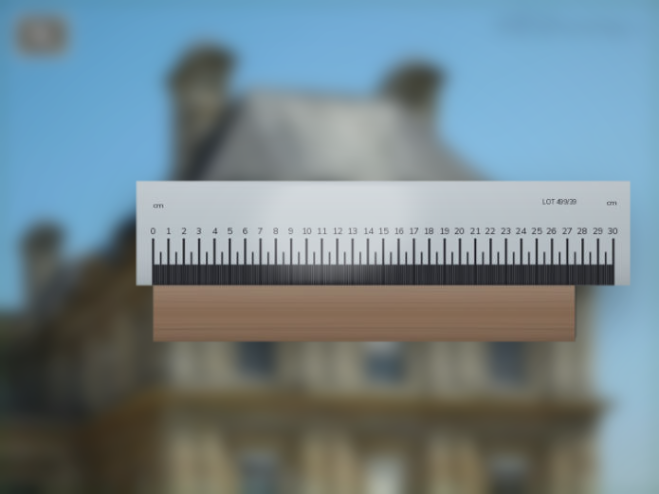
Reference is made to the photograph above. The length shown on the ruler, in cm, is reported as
27.5 cm
